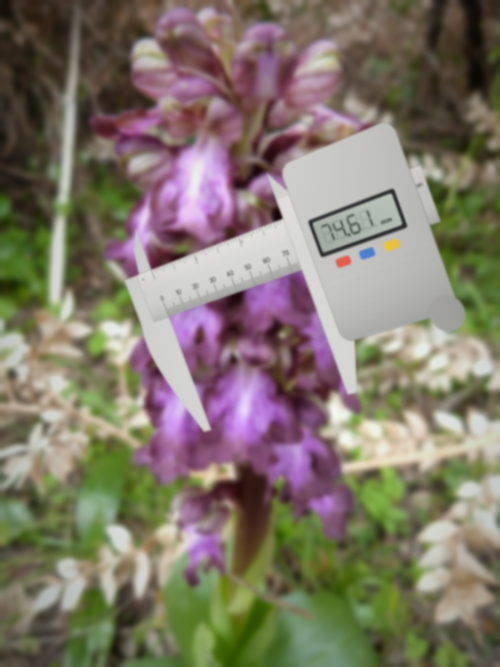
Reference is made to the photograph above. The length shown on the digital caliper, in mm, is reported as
74.61 mm
